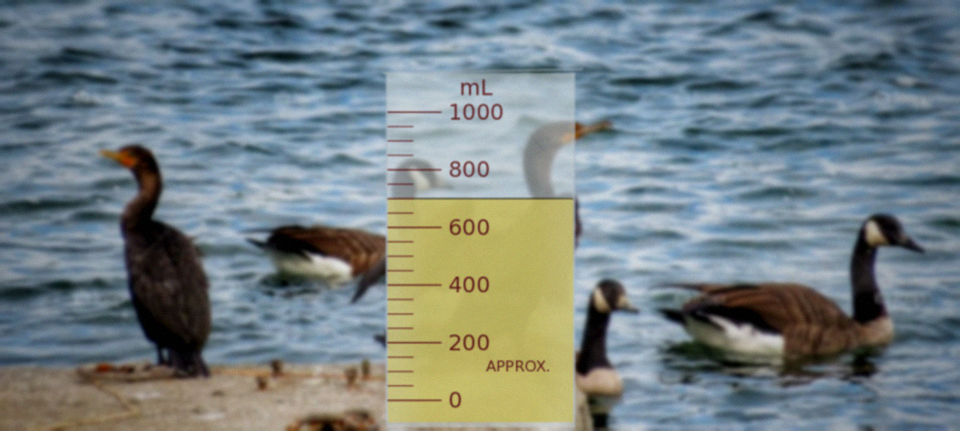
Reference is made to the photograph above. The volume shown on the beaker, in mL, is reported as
700 mL
